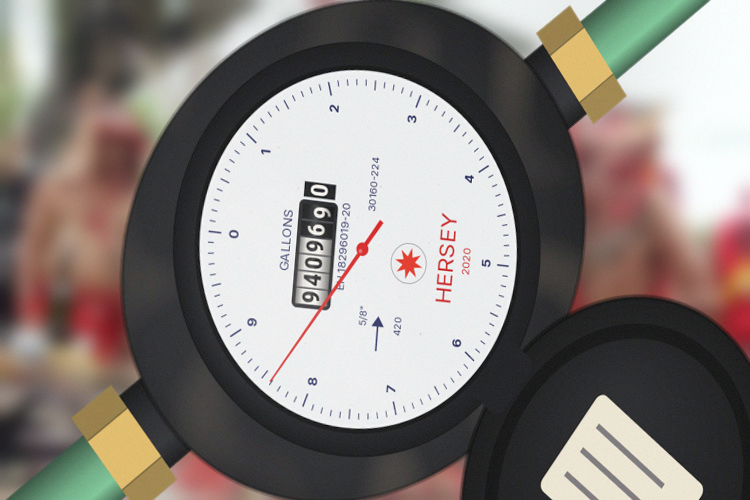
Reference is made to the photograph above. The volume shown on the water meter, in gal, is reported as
9409688.4 gal
